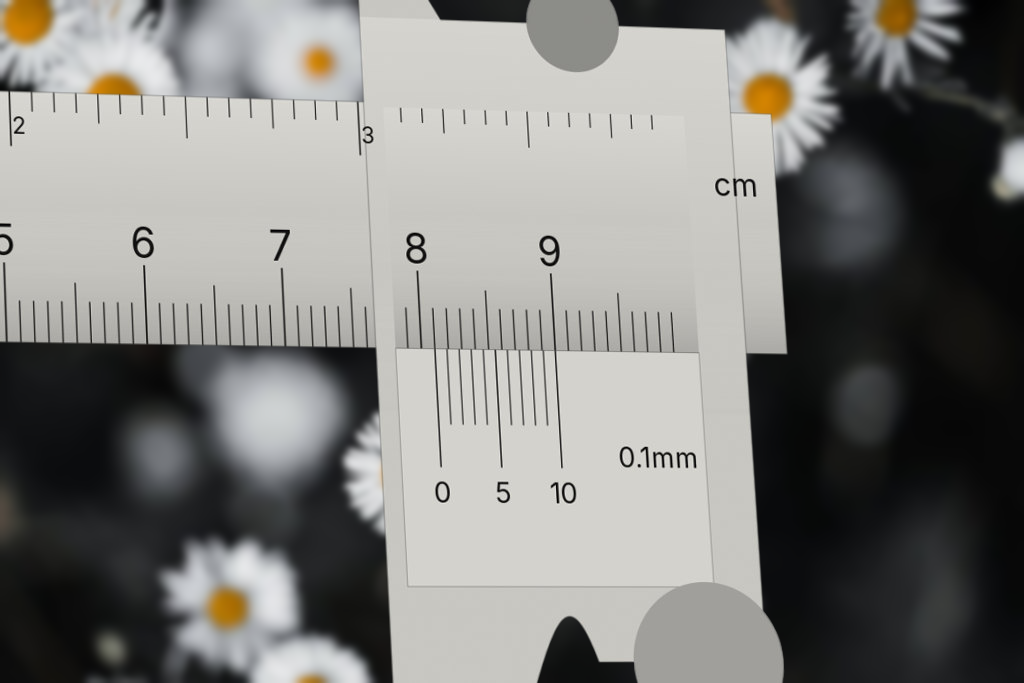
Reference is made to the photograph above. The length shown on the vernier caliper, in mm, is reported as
81.0 mm
